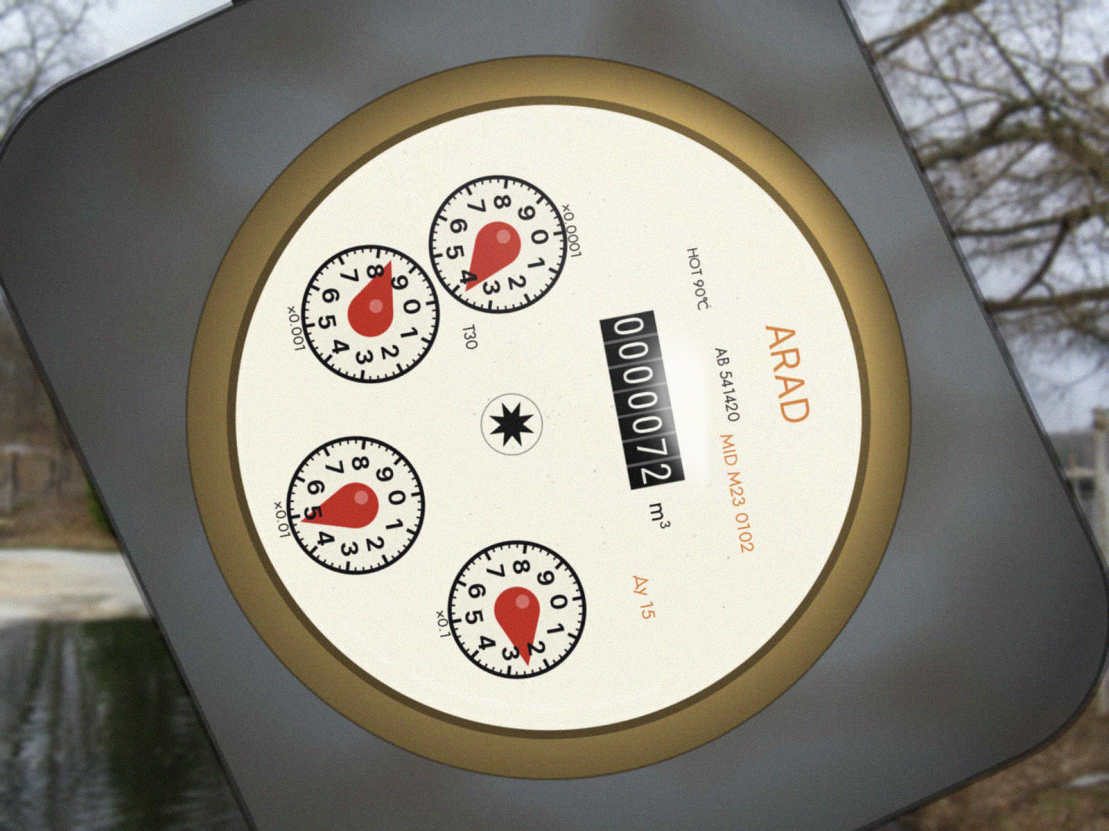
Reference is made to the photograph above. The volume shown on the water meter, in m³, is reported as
72.2483 m³
